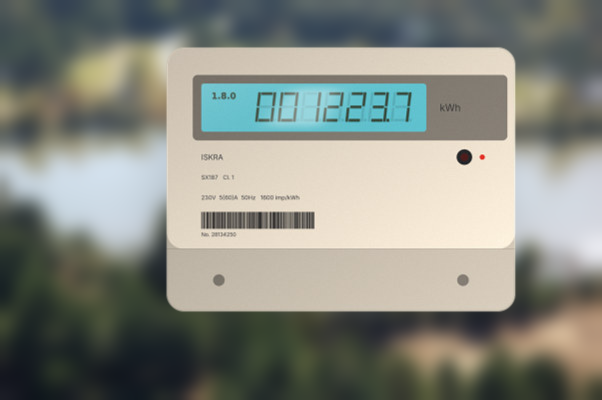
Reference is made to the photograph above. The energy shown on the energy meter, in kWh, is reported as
1223.7 kWh
